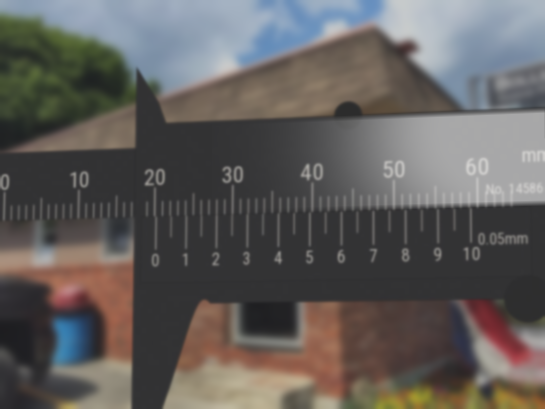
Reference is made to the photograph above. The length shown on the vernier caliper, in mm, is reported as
20.2 mm
